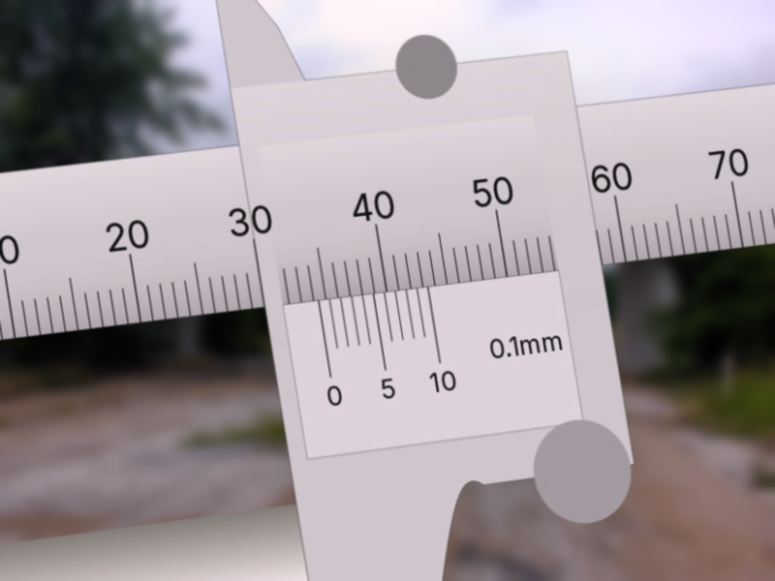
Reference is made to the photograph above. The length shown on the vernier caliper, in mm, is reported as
34.4 mm
